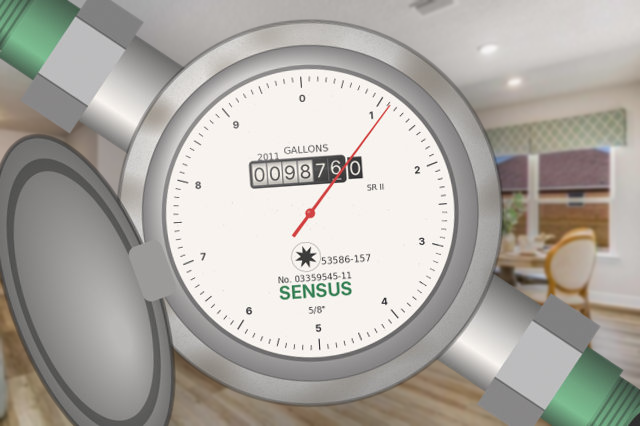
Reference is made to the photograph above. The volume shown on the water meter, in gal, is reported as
98761.1 gal
